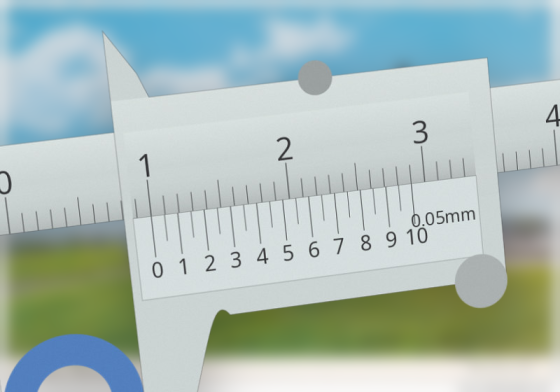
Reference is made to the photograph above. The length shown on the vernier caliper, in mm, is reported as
10.0 mm
